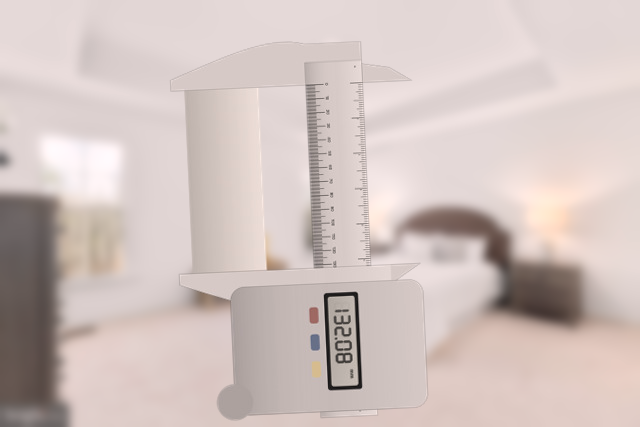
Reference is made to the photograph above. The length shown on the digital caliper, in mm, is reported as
132.08 mm
